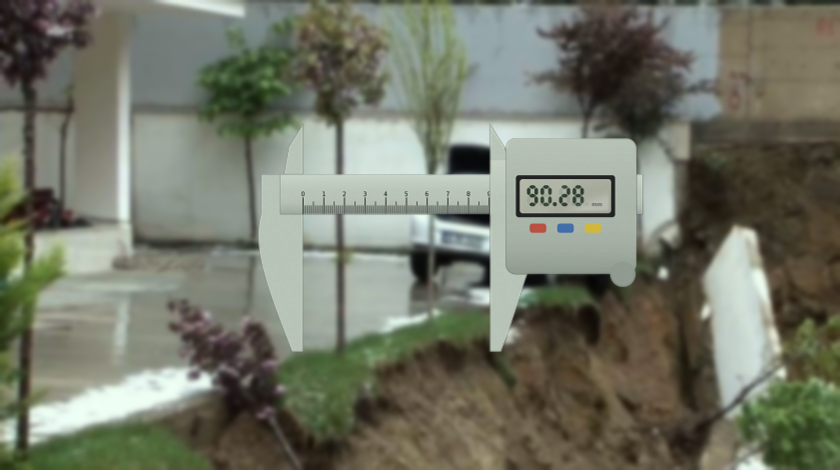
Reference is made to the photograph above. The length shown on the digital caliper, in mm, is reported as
90.28 mm
